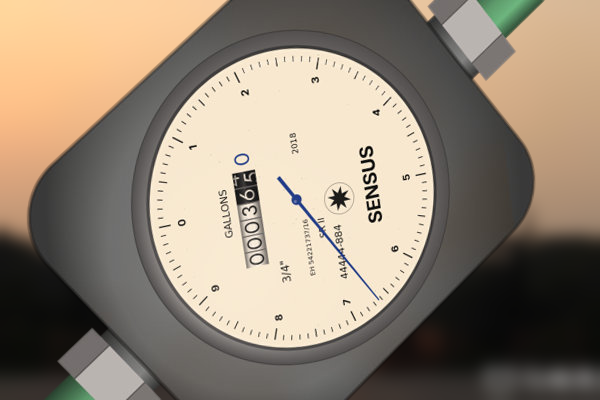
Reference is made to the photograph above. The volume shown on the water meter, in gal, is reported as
3646.6 gal
